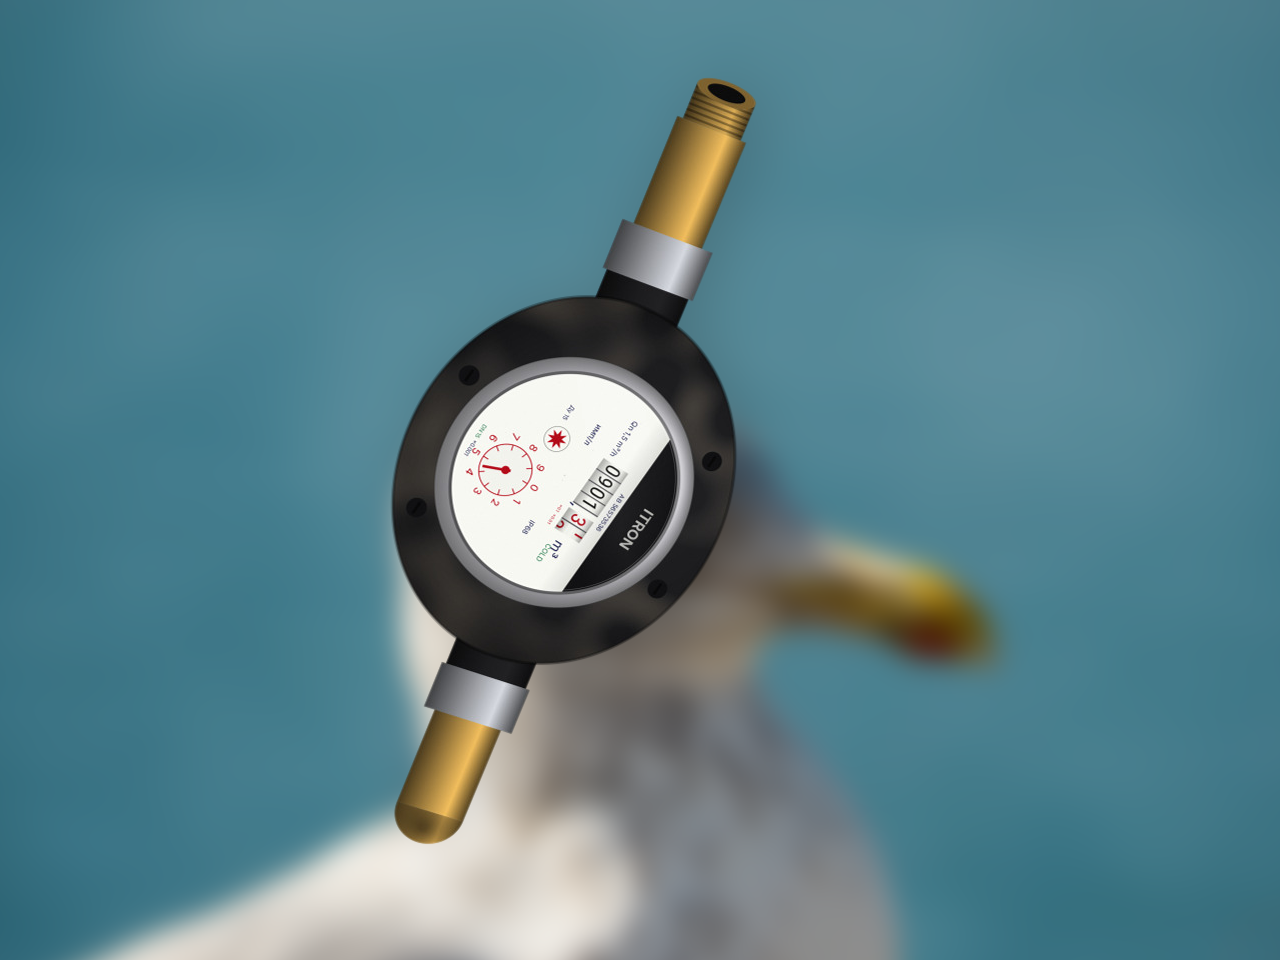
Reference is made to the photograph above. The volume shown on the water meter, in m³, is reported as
901.314 m³
